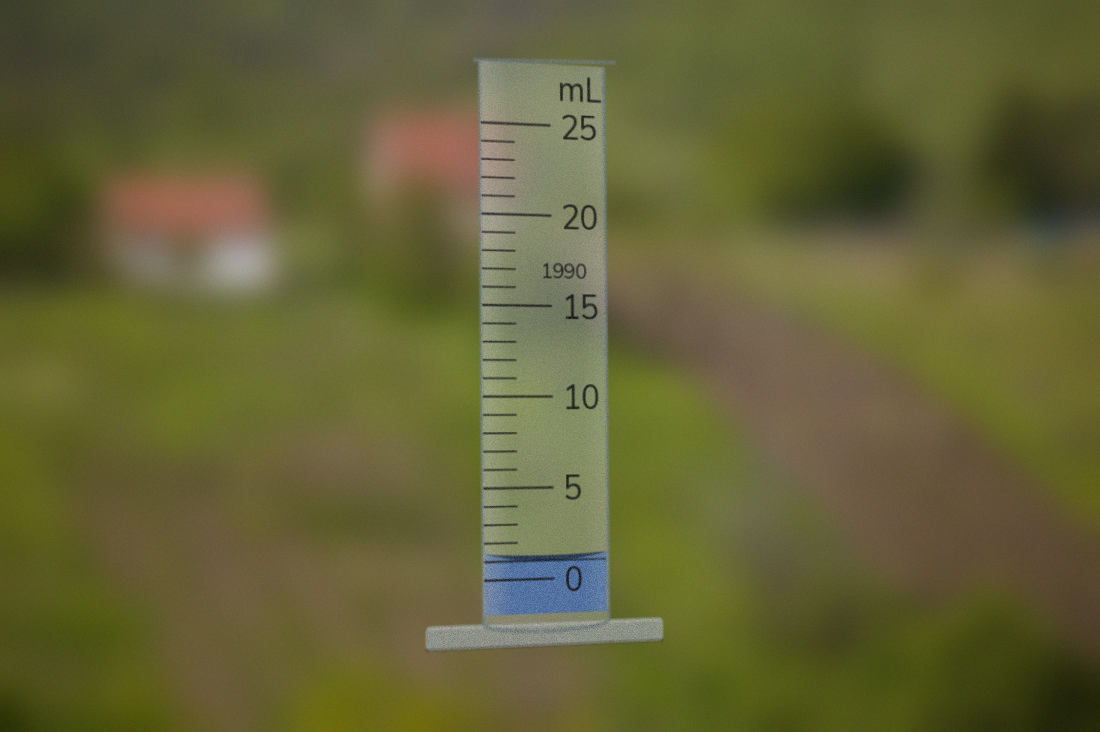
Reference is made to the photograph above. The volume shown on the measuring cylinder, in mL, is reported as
1 mL
